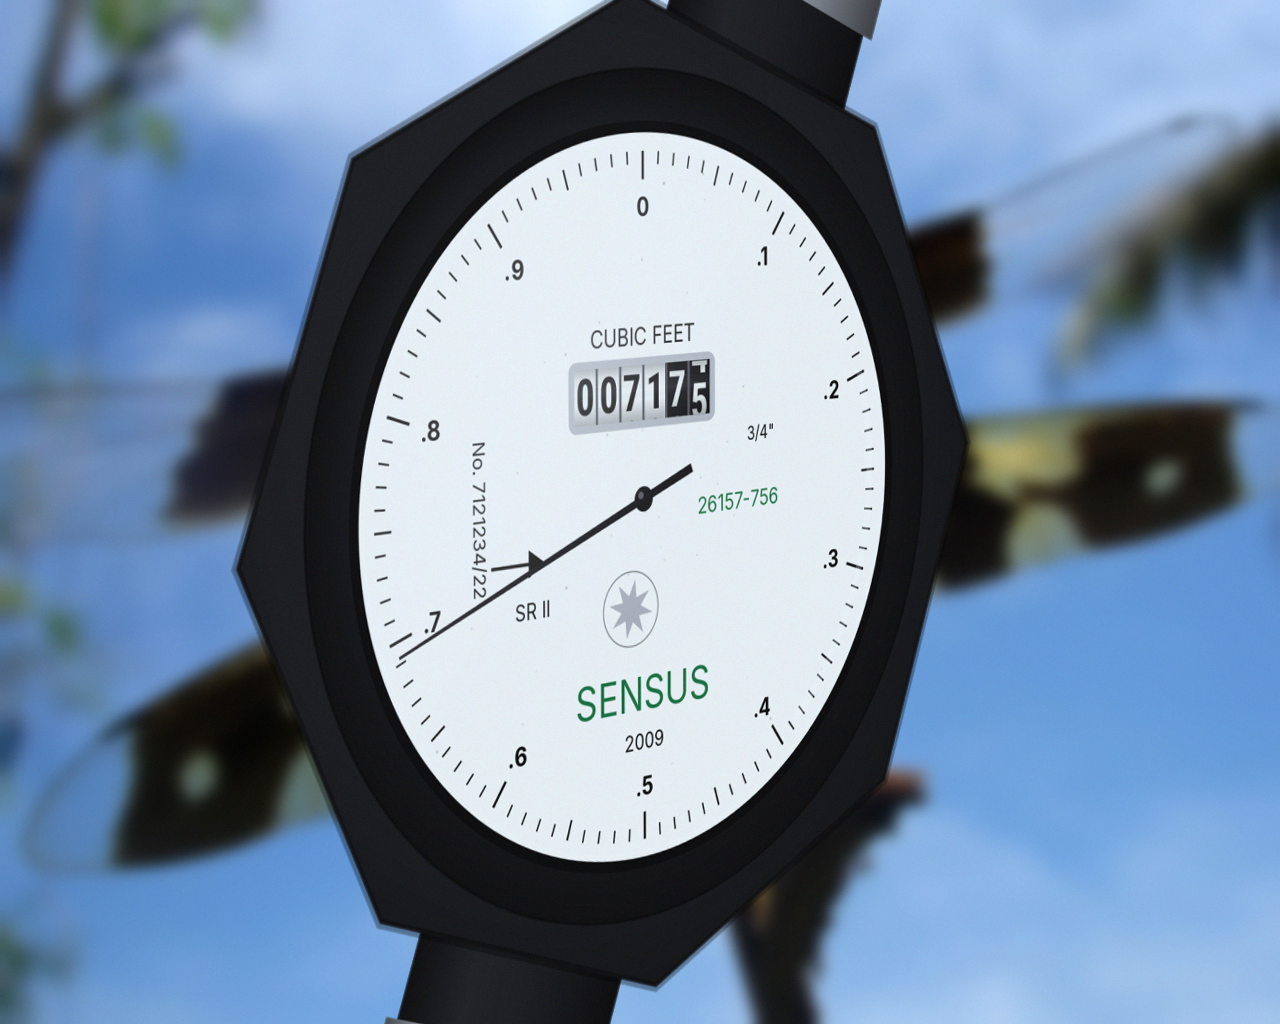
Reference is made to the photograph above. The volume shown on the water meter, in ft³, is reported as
7174.69 ft³
